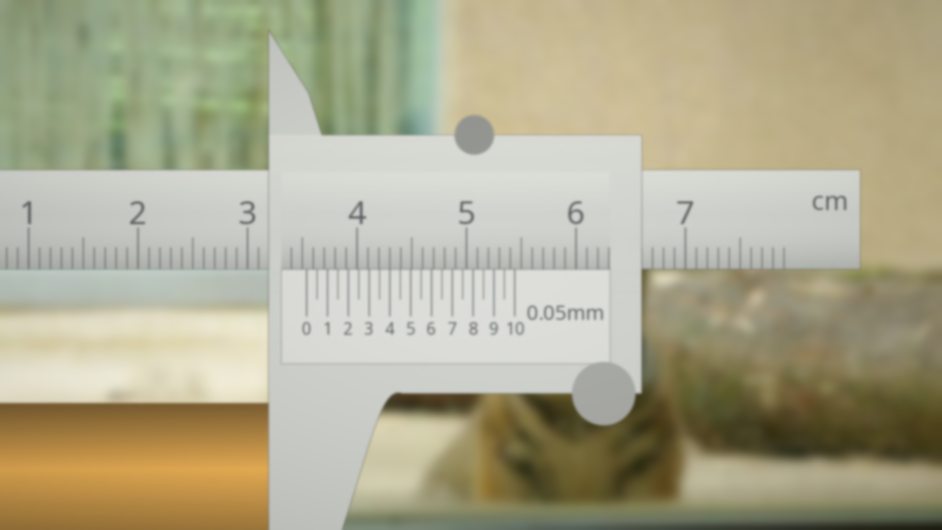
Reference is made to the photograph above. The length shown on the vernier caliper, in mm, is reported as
35.4 mm
